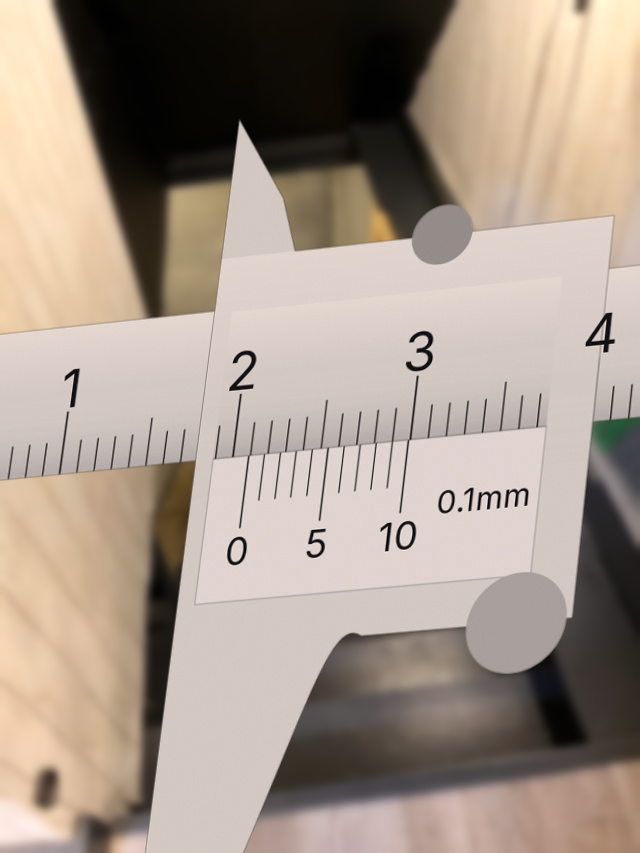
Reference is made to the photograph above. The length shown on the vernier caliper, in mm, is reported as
20.9 mm
